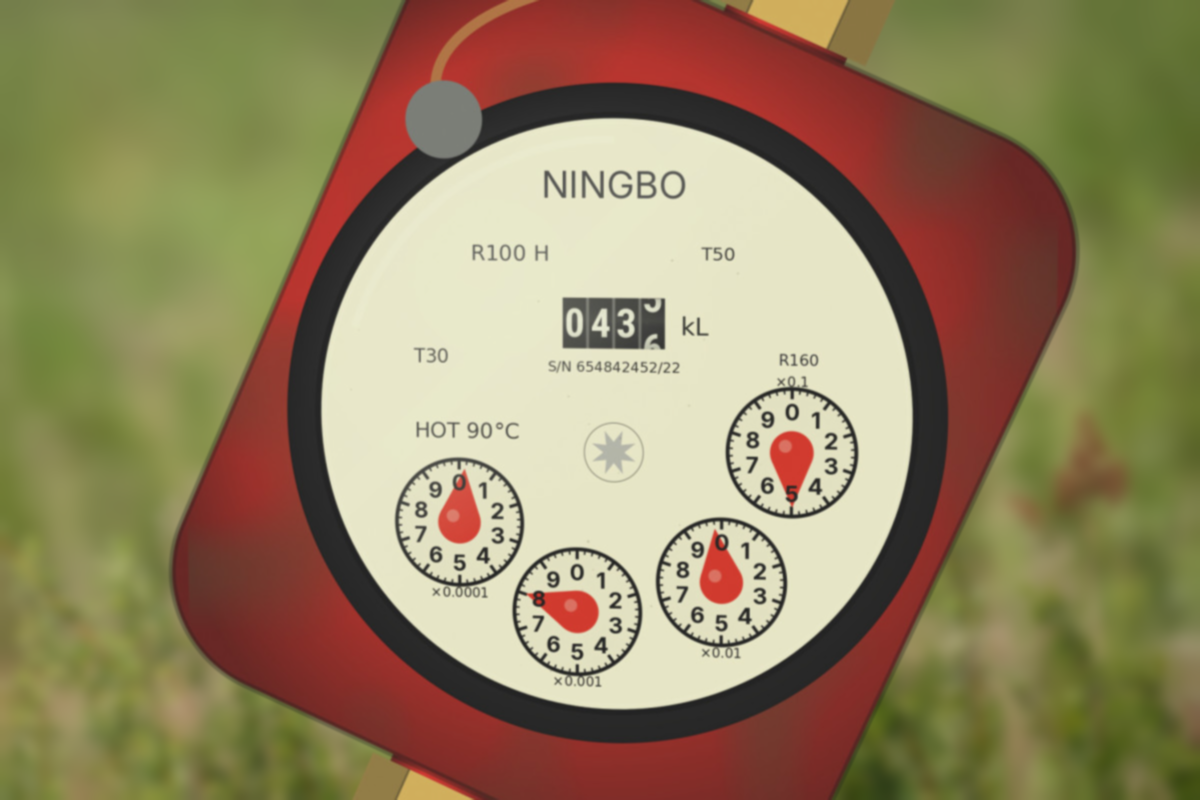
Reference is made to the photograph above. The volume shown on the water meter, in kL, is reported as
435.4980 kL
